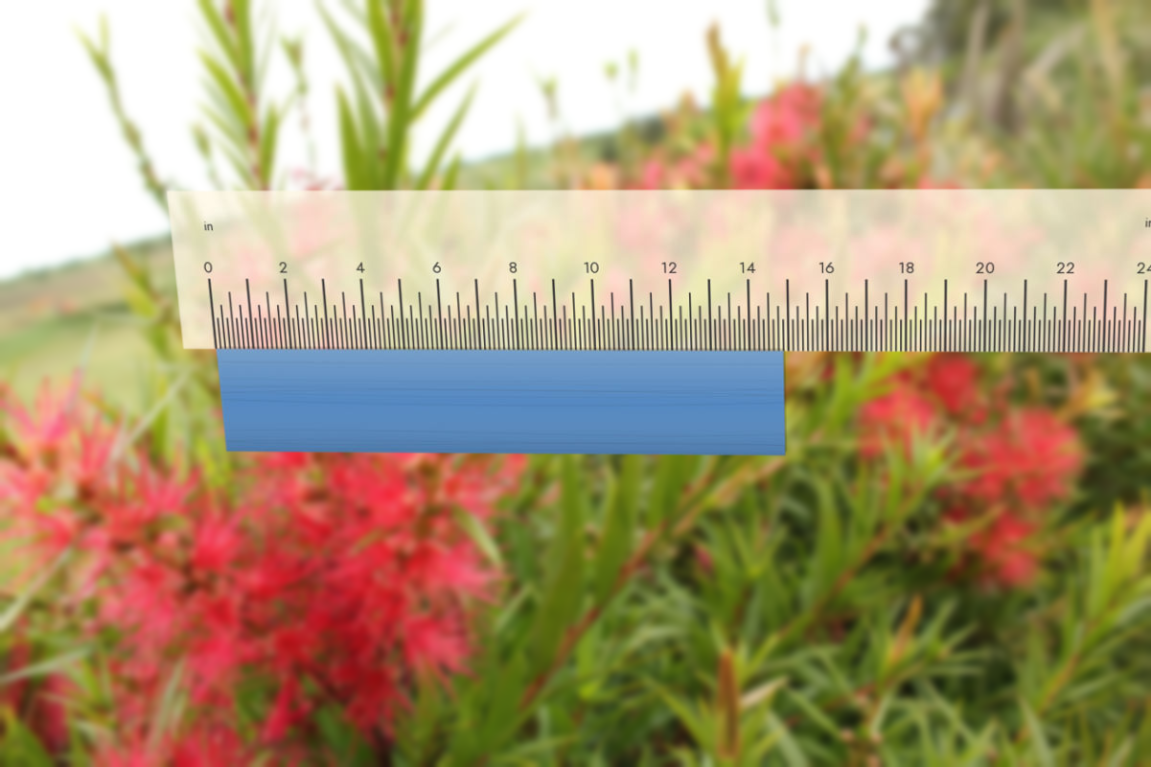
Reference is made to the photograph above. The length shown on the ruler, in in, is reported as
14.875 in
